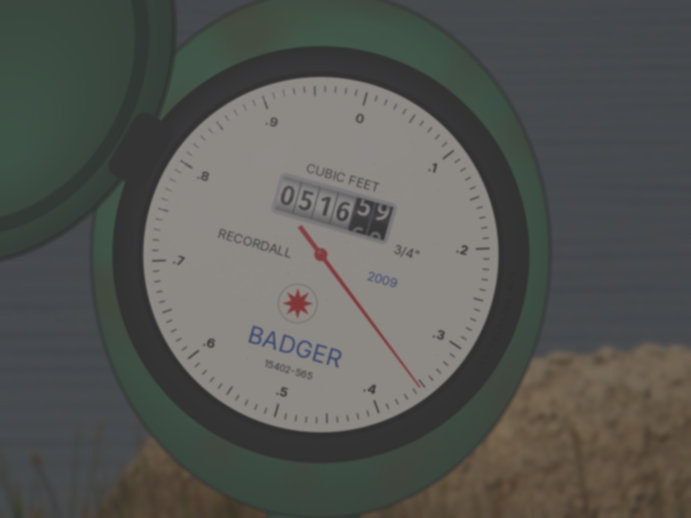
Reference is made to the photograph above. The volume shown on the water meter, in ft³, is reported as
51659.35 ft³
